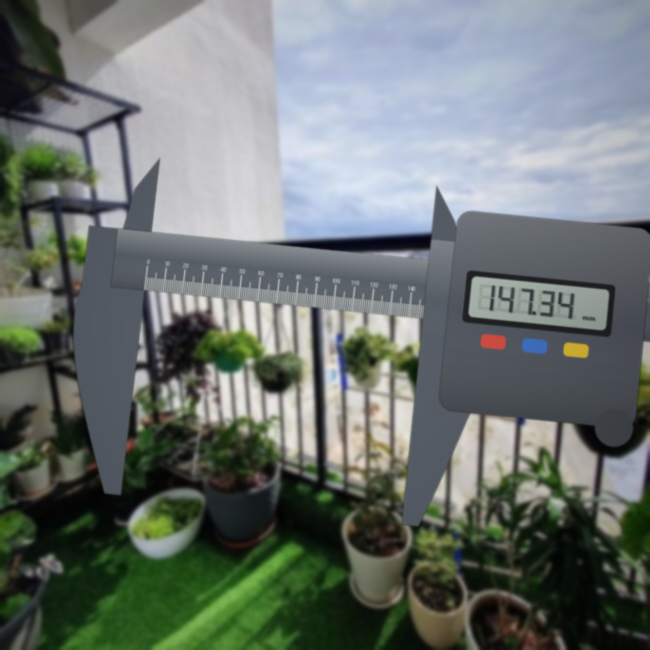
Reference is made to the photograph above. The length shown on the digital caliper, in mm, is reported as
147.34 mm
